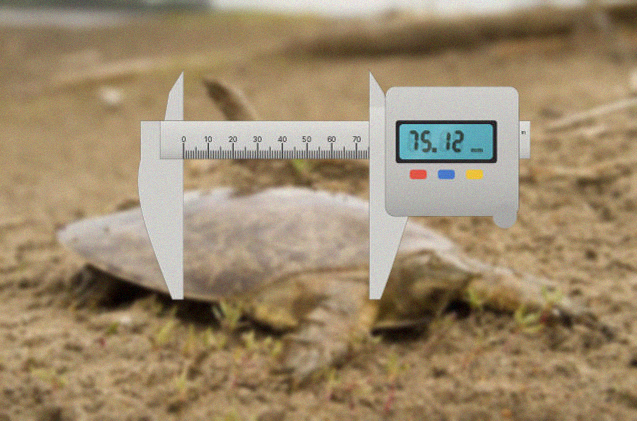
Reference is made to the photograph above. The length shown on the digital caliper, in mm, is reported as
75.12 mm
